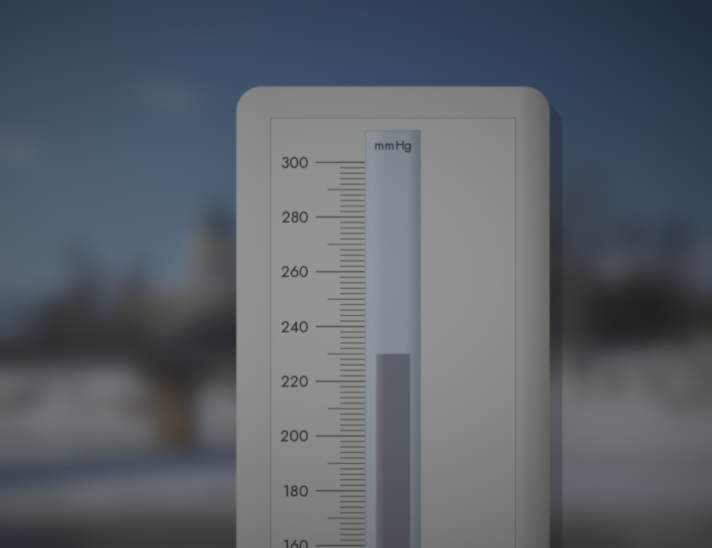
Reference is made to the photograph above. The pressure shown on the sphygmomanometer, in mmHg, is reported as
230 mmHg
